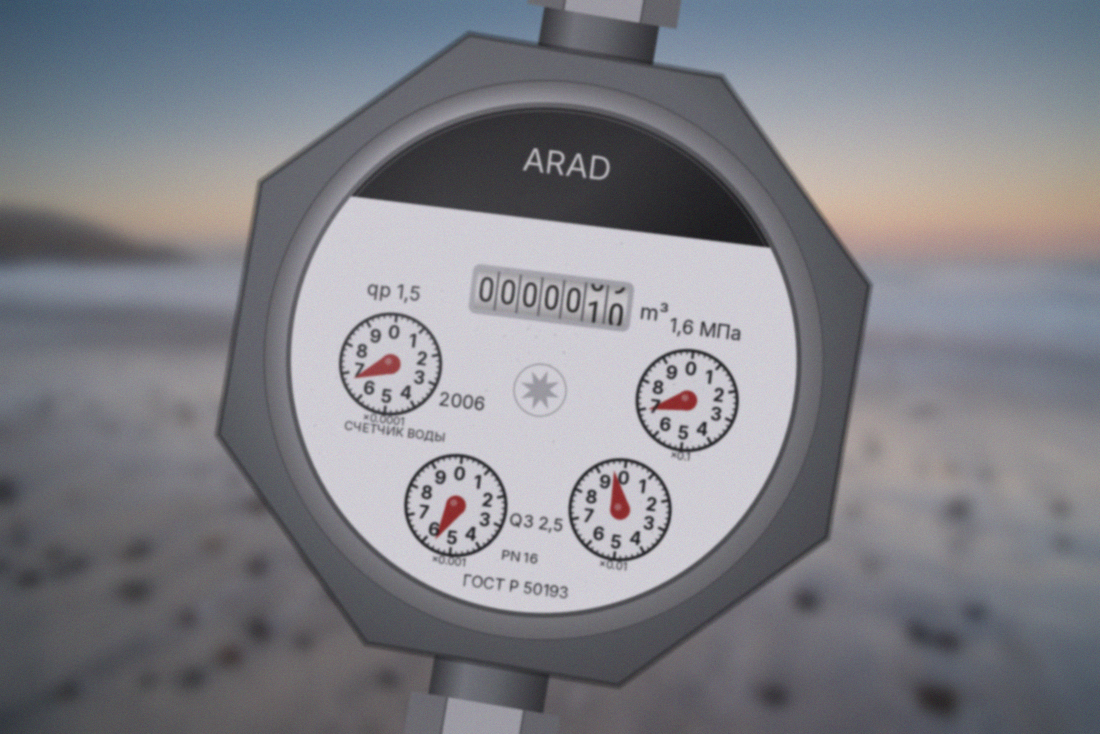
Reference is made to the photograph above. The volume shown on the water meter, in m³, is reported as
9.6956 m³
